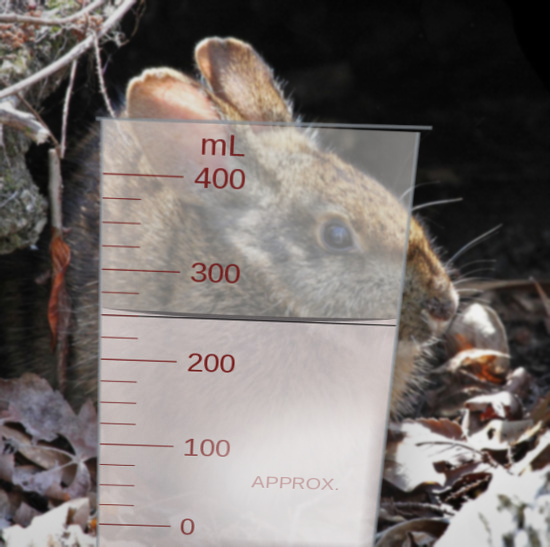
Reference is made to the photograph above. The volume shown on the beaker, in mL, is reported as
250 mL
